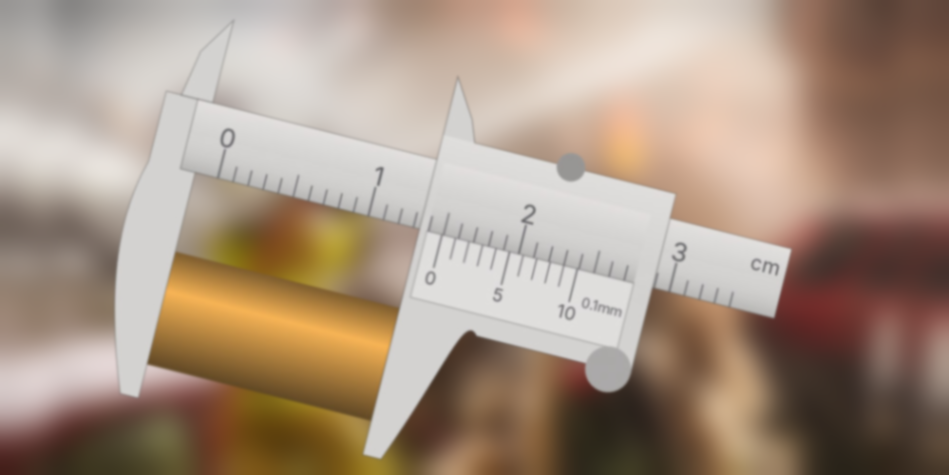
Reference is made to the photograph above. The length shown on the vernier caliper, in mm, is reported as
14.9 mm
